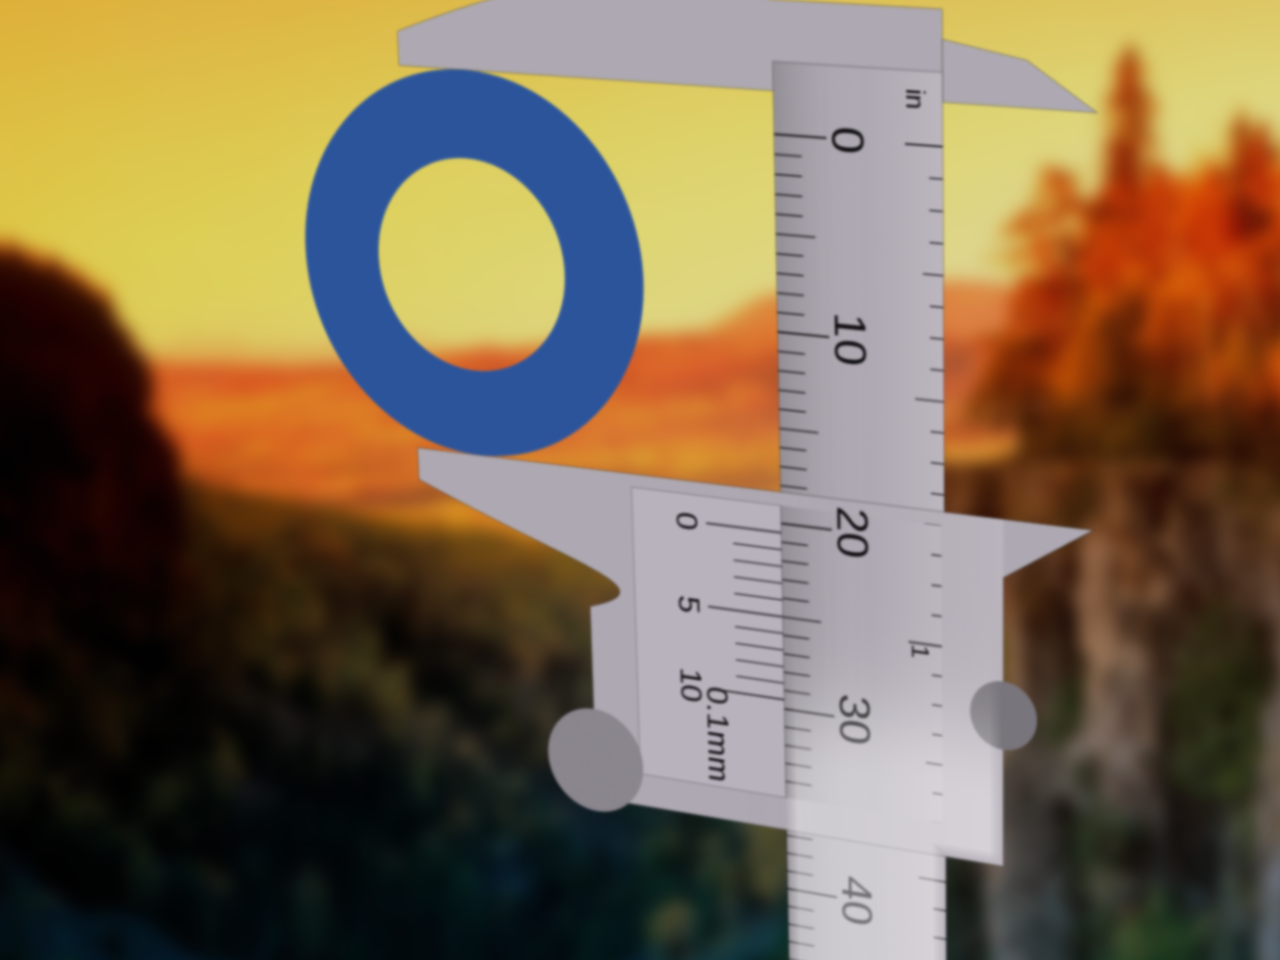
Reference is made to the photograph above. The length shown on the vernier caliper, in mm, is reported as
20.5 mm
